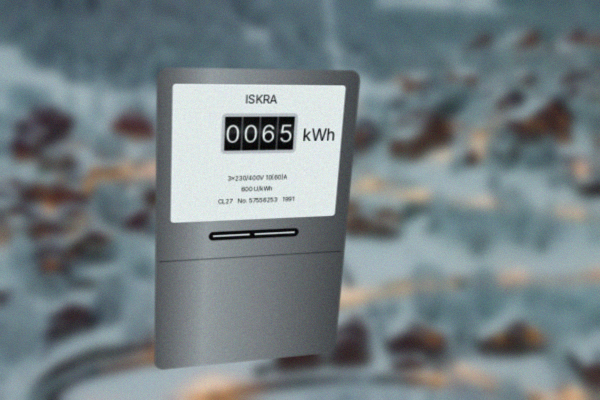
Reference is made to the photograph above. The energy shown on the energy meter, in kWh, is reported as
65 kWh
